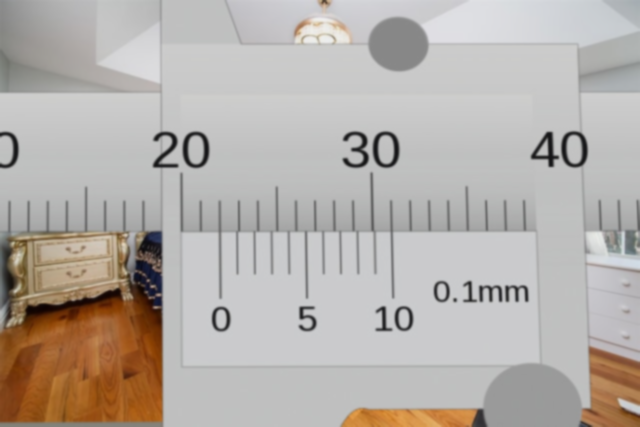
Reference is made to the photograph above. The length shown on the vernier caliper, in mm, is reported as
22.0 mm
